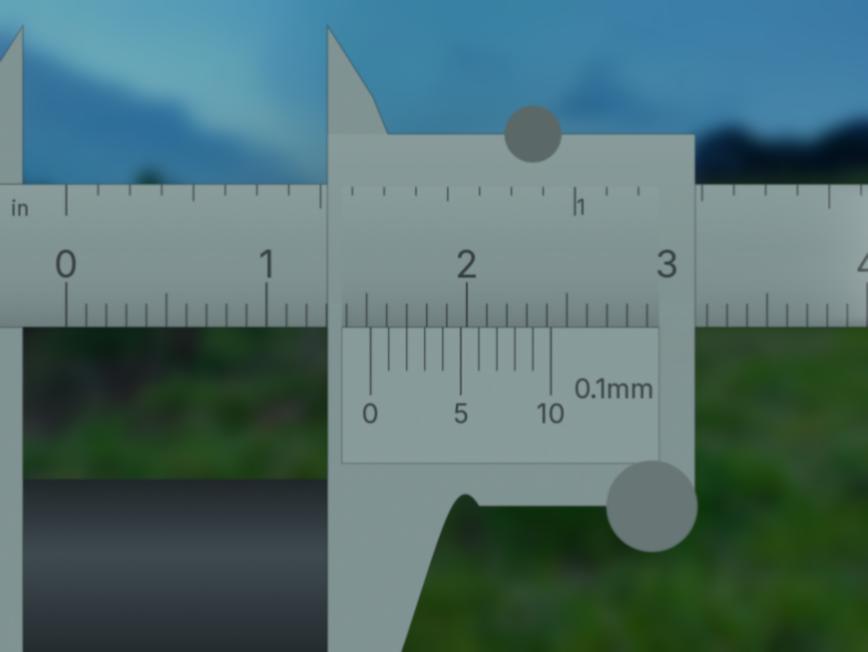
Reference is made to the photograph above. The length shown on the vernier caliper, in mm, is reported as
15.2 mm
